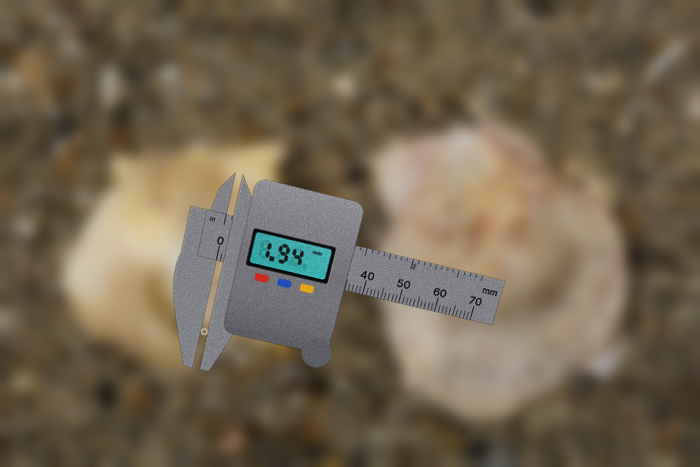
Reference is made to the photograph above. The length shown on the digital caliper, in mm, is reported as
1.94 mm
